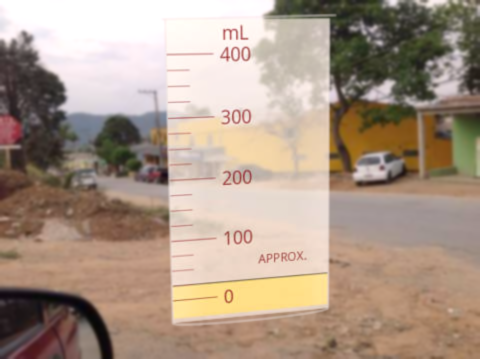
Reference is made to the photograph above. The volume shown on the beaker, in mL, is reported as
25 mL
